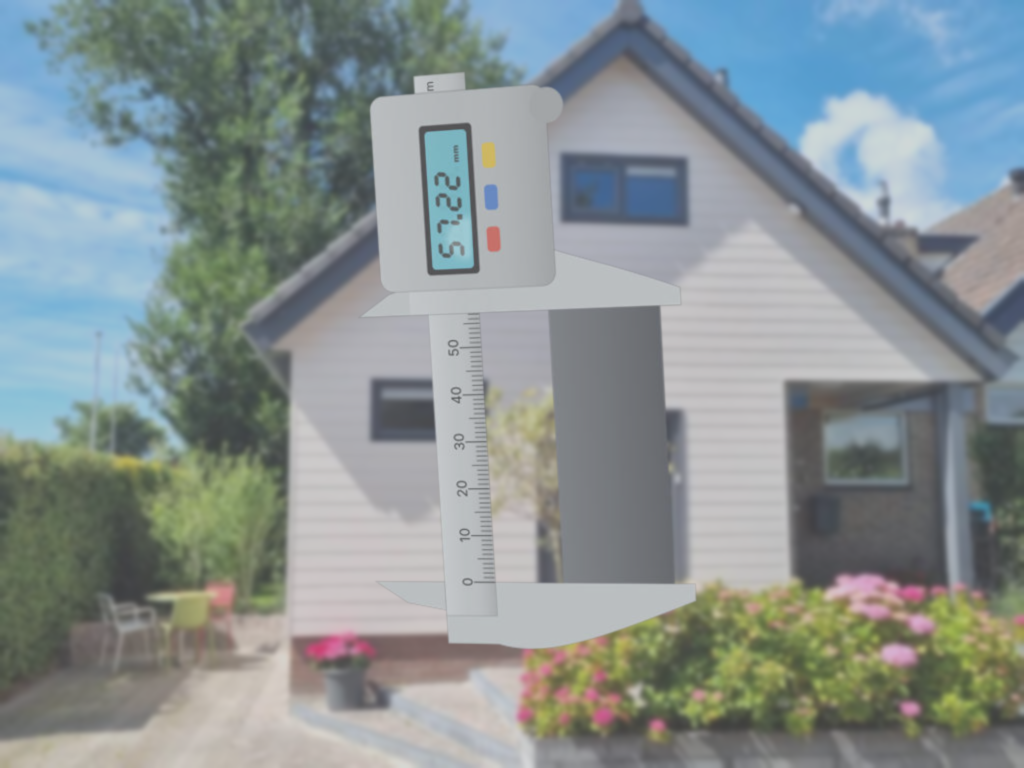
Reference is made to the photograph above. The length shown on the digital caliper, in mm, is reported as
57.22 mm
